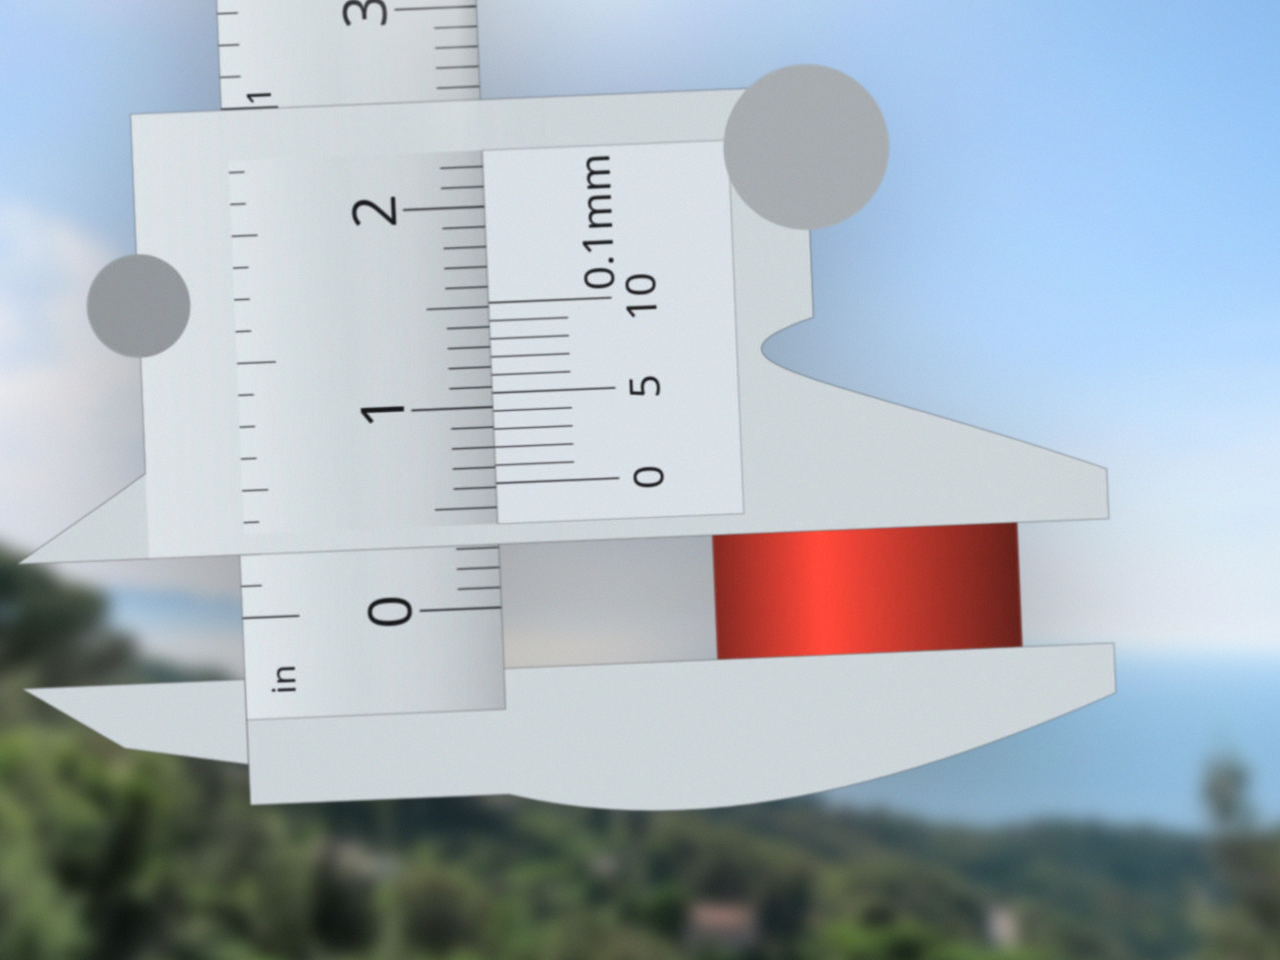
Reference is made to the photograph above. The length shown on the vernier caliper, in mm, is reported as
6.2 mm
